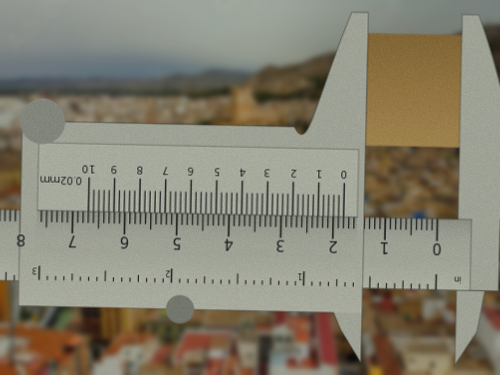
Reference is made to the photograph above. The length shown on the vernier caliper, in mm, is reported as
18.0 mm
